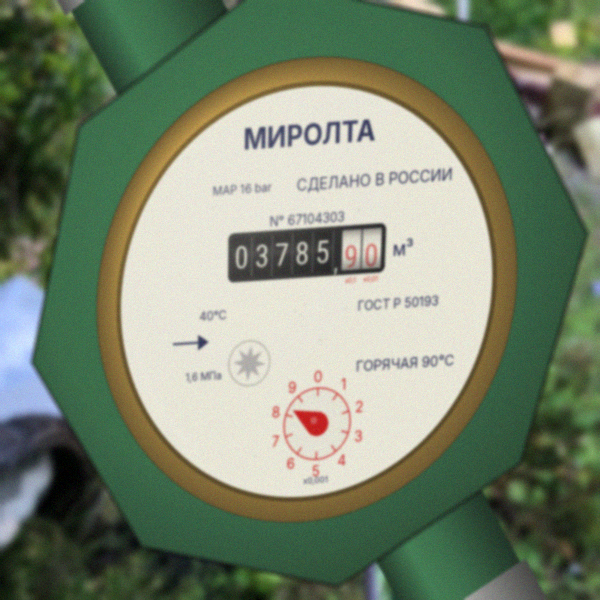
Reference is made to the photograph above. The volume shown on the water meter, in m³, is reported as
3785.898 m³
